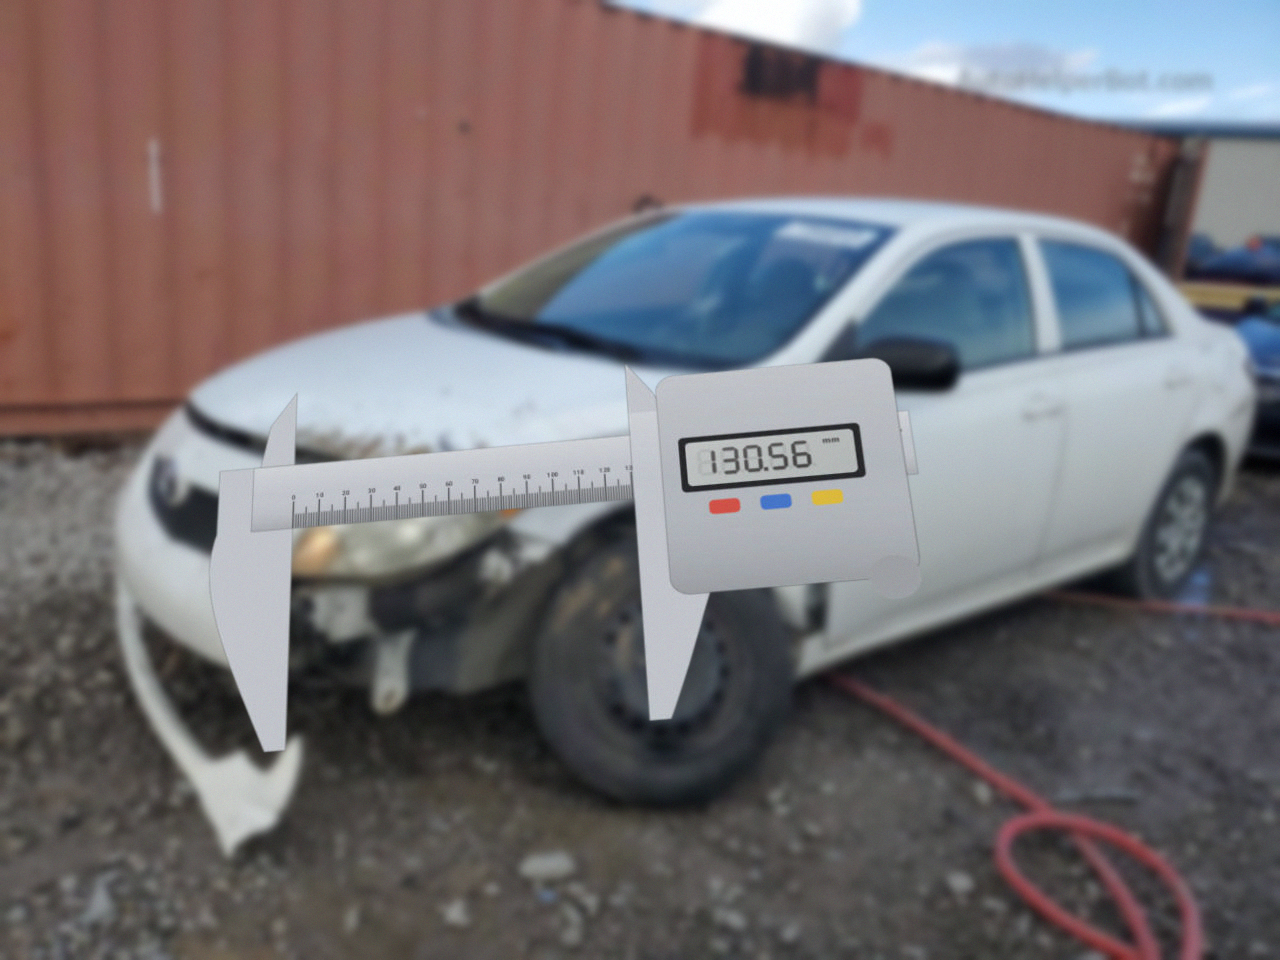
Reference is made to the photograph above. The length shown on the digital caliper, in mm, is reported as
130.56 mm
